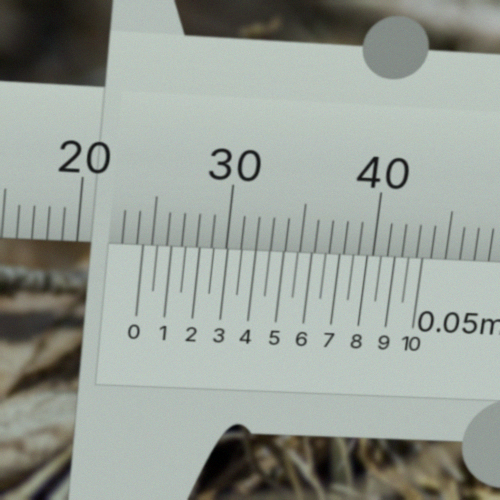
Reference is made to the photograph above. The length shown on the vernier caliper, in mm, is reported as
24.4 mm
